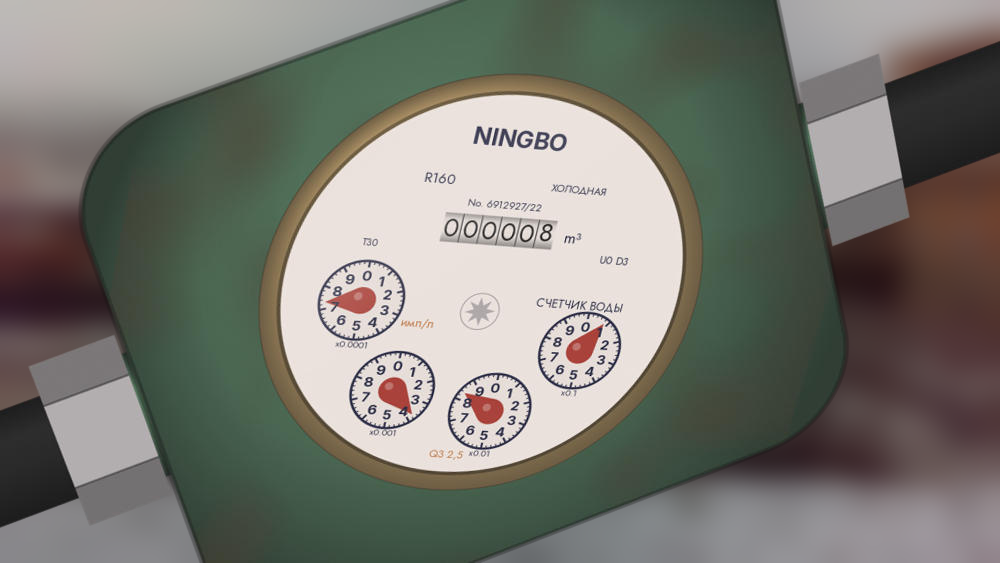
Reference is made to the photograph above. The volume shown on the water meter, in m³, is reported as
8.0837 m³
